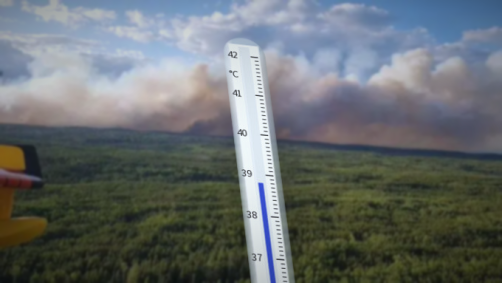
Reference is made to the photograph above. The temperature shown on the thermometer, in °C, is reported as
38.8 °C
